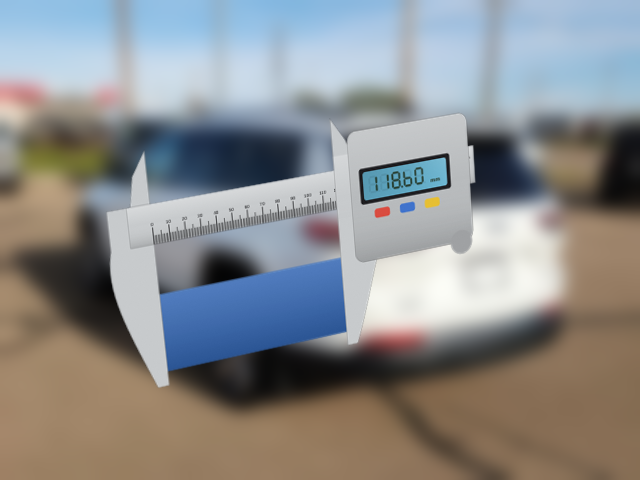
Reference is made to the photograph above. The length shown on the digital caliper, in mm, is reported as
118.60 mm
